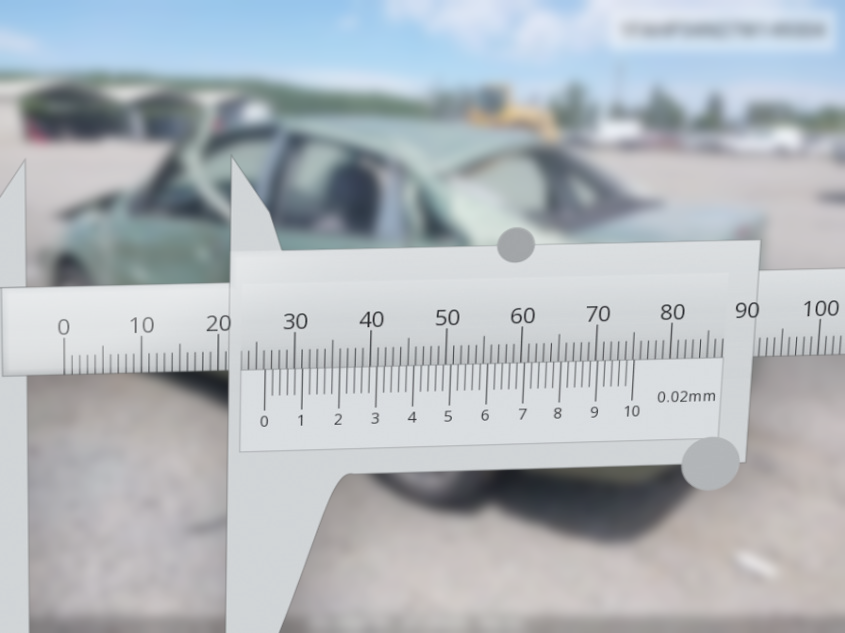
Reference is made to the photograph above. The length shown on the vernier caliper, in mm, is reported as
26.2 mm
